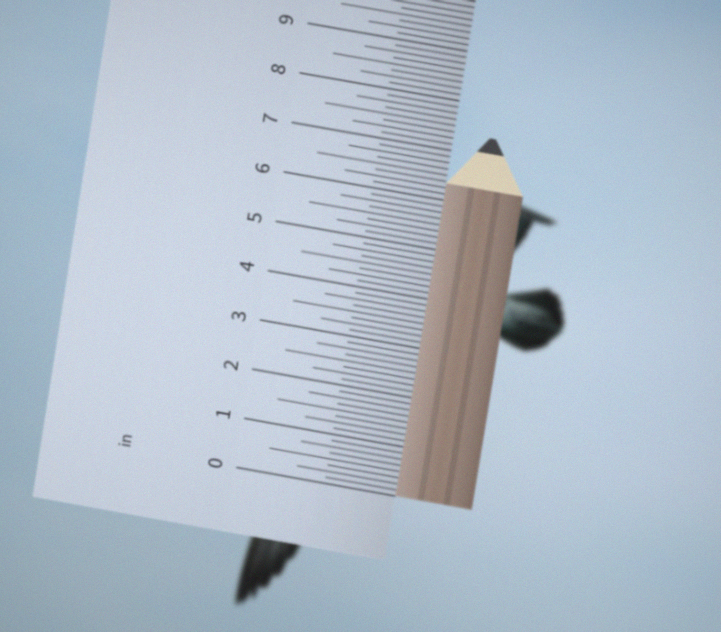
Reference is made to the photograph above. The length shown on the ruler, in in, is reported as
7.375 in
